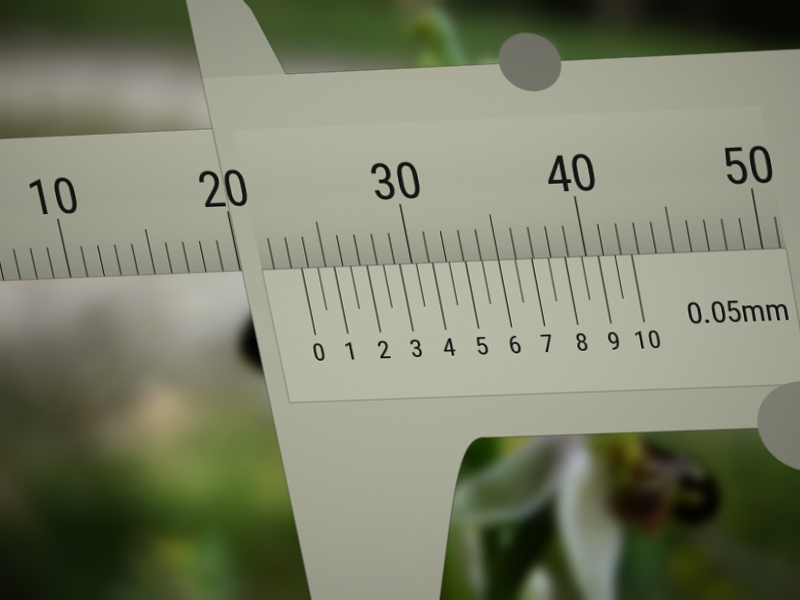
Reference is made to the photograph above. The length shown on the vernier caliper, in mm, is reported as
23.6 mm
